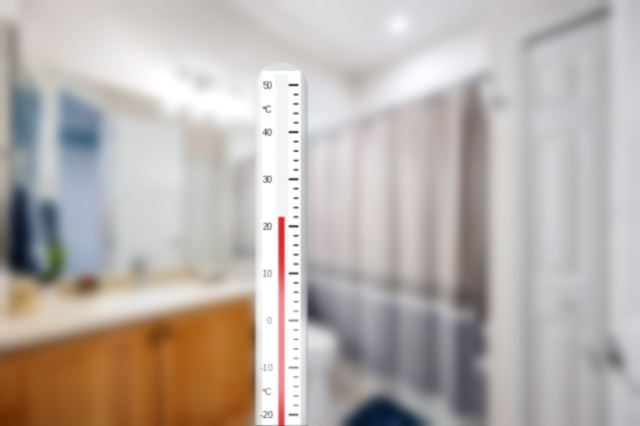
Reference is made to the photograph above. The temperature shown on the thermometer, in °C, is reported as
22 °C
